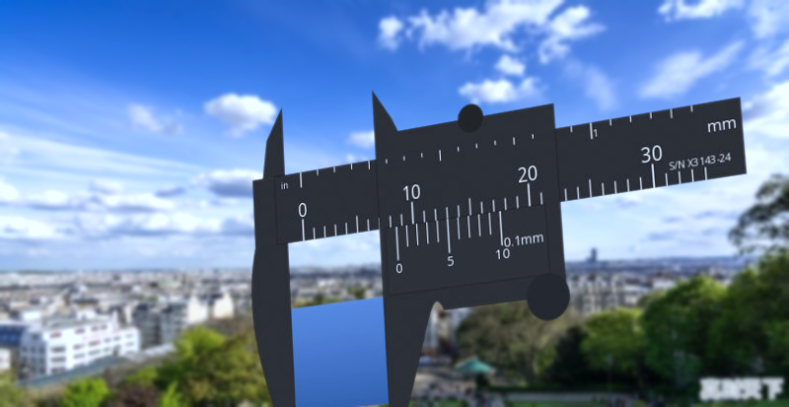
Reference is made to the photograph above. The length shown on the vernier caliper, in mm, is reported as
8.5 mm
